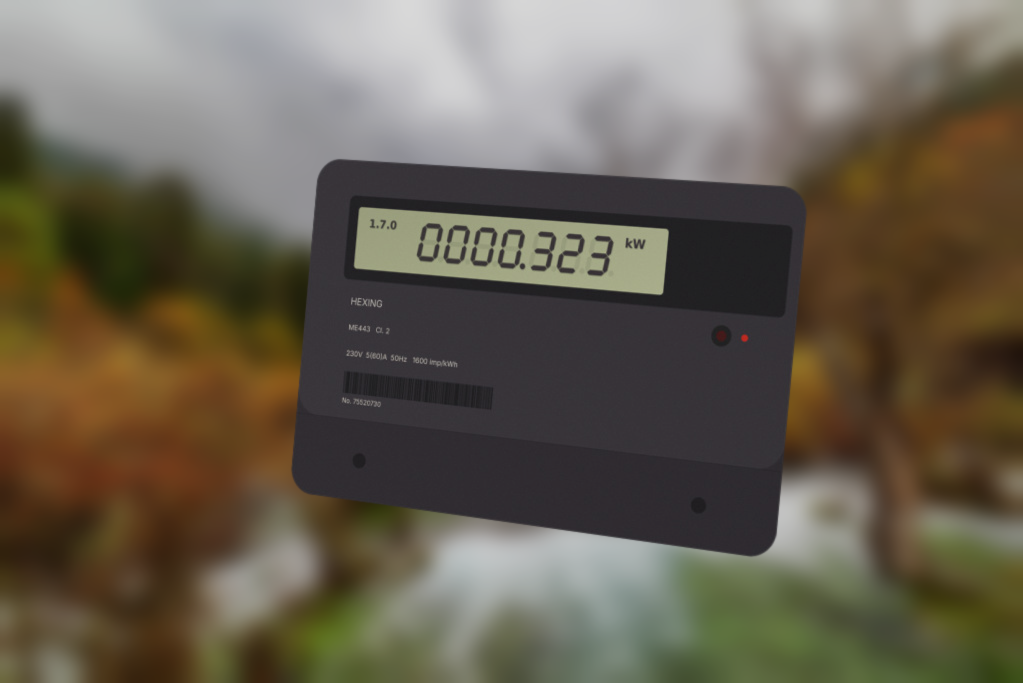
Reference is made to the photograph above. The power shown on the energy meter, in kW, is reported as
0.323 kW
